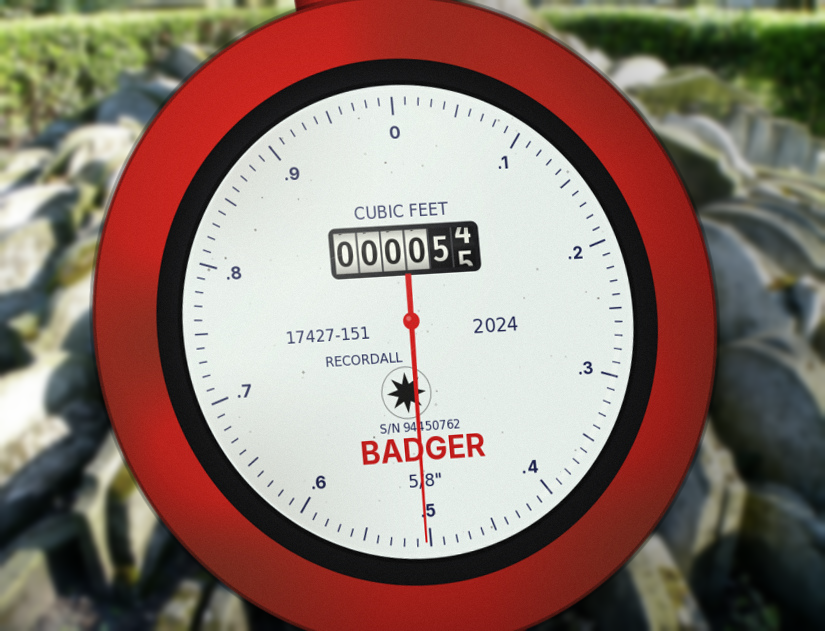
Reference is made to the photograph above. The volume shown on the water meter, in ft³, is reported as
54.50 ft³
